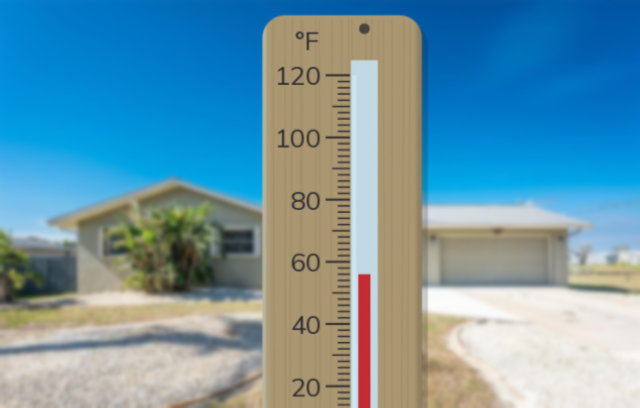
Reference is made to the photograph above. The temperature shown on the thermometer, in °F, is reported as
56 °F
